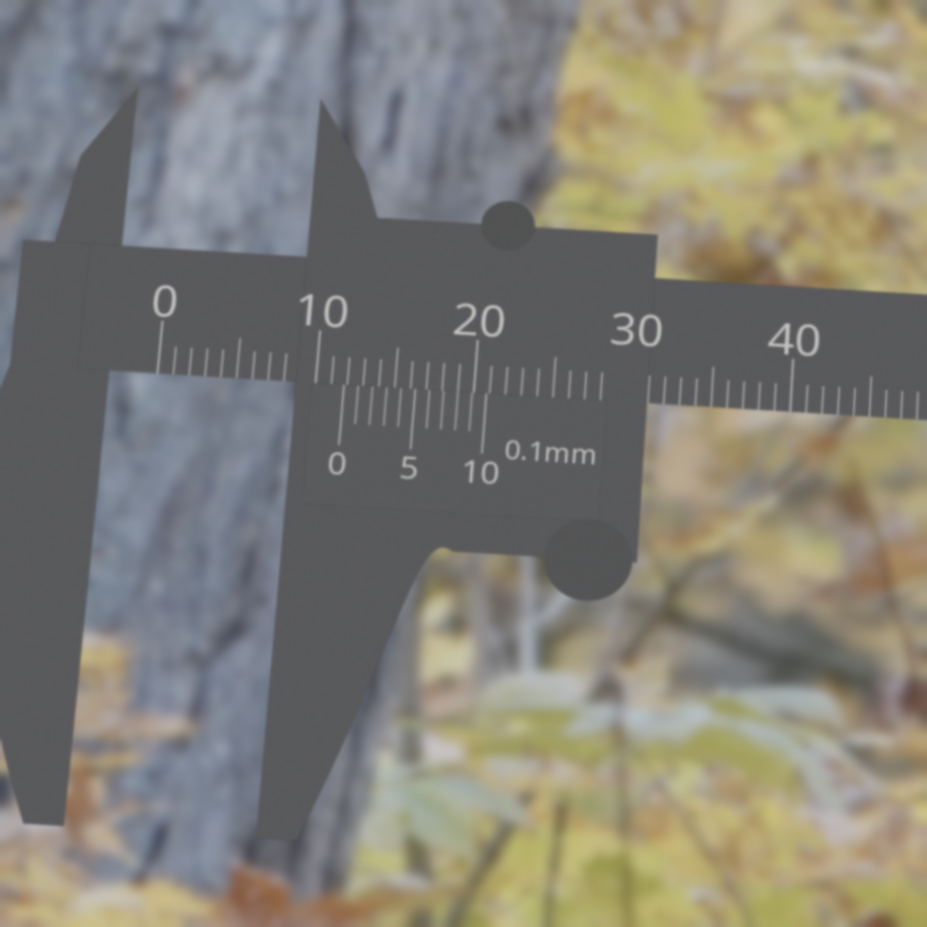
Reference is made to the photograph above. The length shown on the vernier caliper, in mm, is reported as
11.8 mm
